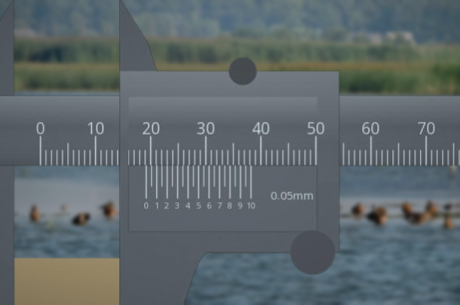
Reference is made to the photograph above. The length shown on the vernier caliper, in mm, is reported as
19.2 mm
